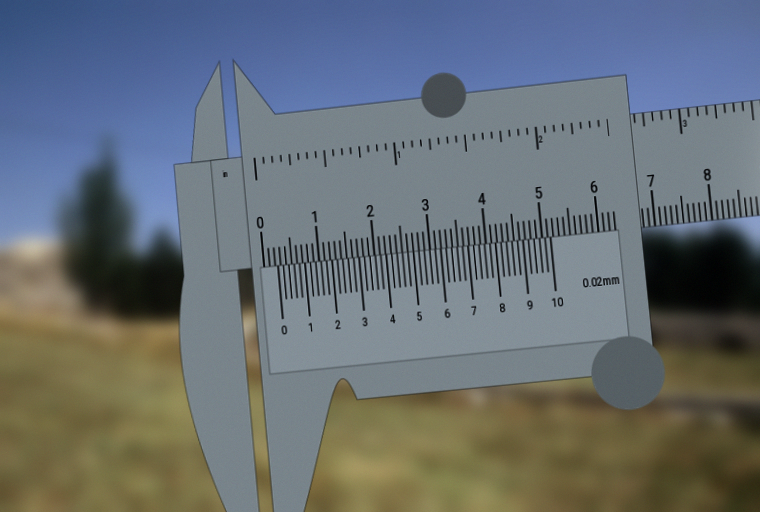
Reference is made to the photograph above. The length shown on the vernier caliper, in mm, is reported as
2.5 mm
